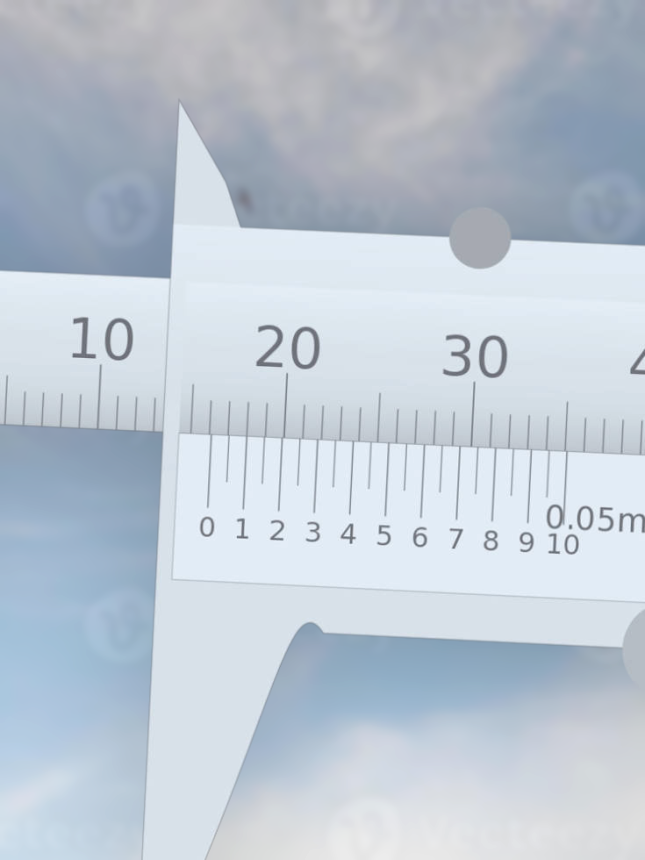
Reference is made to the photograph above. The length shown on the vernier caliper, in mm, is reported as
16.1 mm
